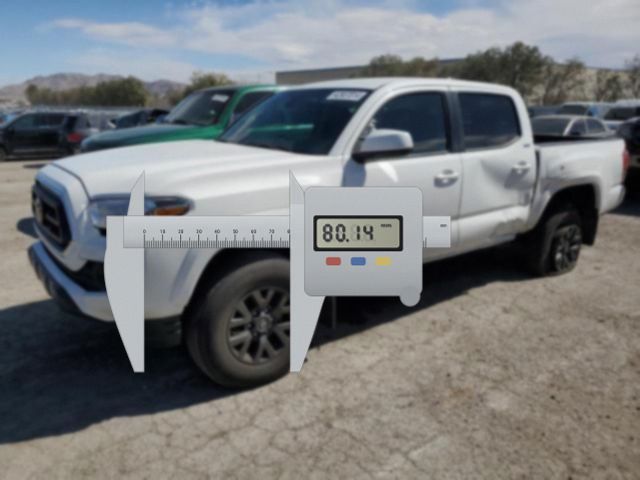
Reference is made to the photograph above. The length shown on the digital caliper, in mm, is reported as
80.14 mm
